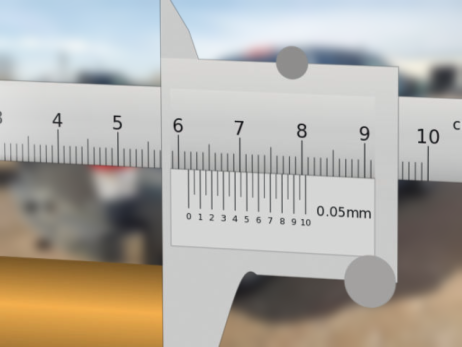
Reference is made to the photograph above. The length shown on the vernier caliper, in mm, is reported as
61.6 mm
